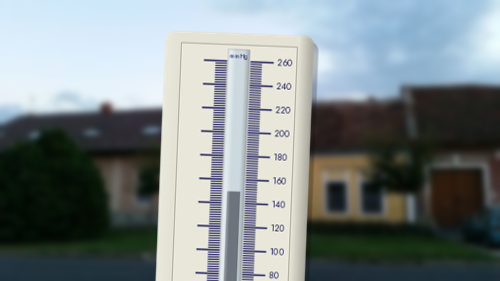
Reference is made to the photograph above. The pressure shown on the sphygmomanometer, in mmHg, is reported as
150 mmHg
